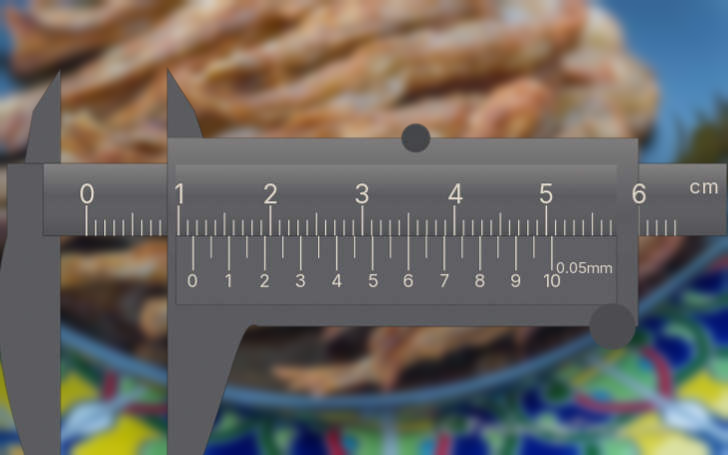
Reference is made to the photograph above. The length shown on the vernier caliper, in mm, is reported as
11.6 mm
